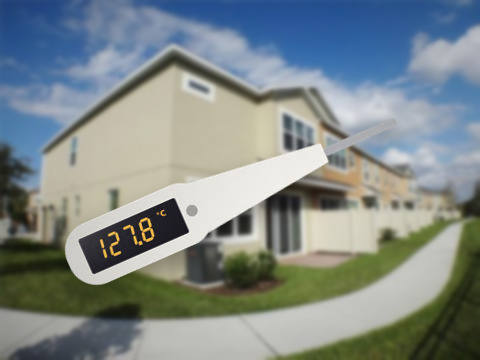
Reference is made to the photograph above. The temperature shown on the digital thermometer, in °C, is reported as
127.8 °C
